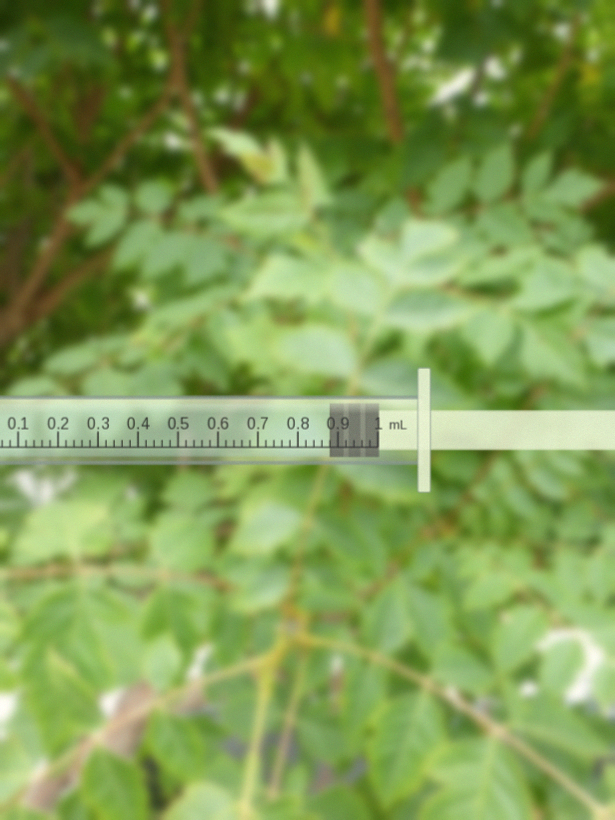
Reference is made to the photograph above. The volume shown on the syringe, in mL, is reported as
0.88 mL
